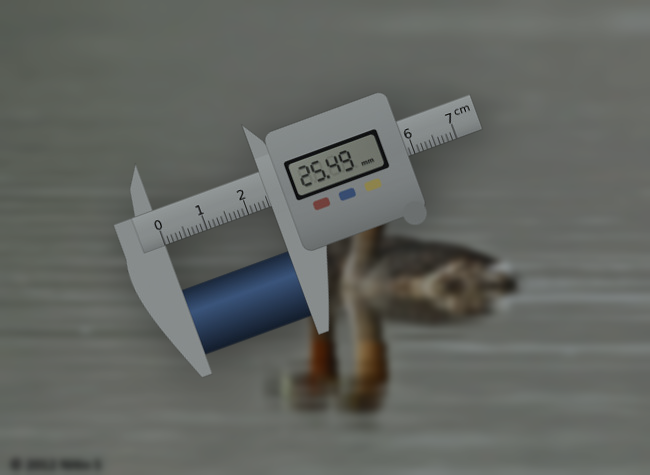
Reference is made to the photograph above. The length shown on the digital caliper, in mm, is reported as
25.49 mm
